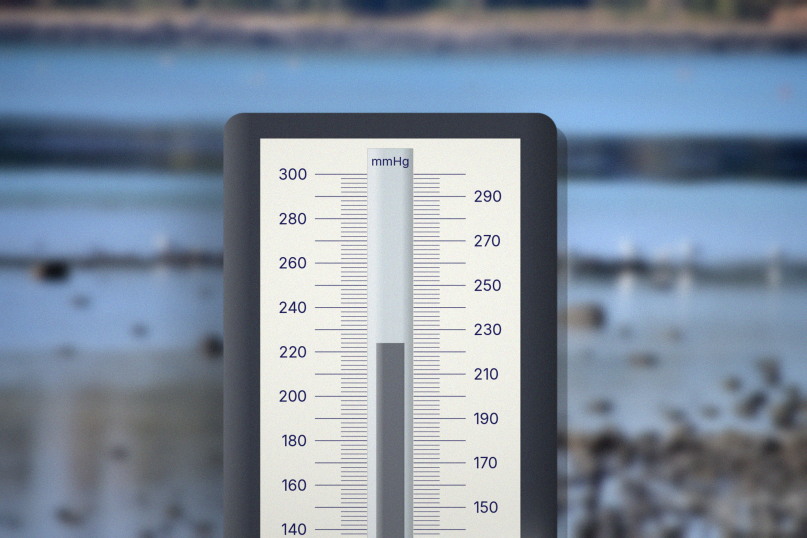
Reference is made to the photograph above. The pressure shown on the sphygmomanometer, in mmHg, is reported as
224 mmHg
